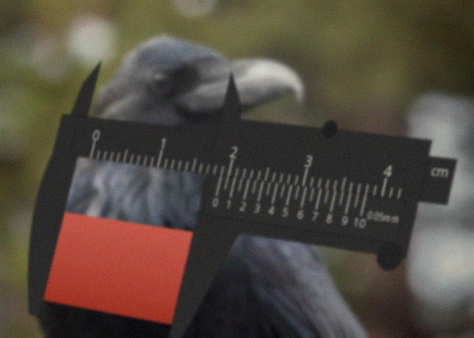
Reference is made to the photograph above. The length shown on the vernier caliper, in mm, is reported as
19.0 mm
